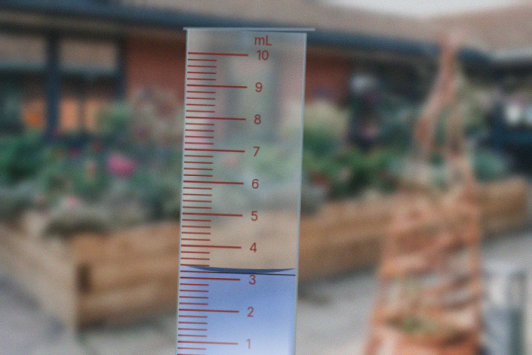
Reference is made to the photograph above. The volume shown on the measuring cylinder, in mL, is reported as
3.2 mL
